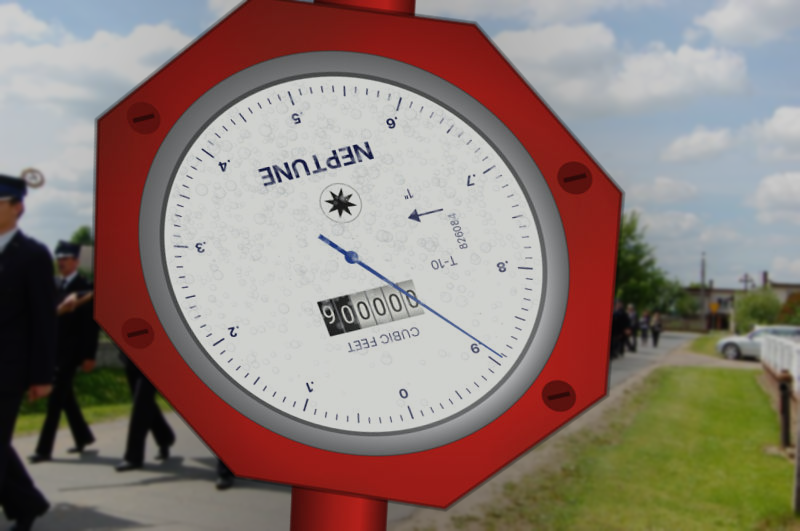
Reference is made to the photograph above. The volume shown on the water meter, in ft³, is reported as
5.89 ft³
